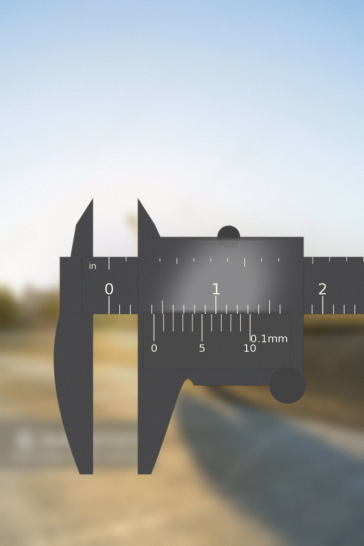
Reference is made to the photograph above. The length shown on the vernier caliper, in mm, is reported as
4.2 mm
